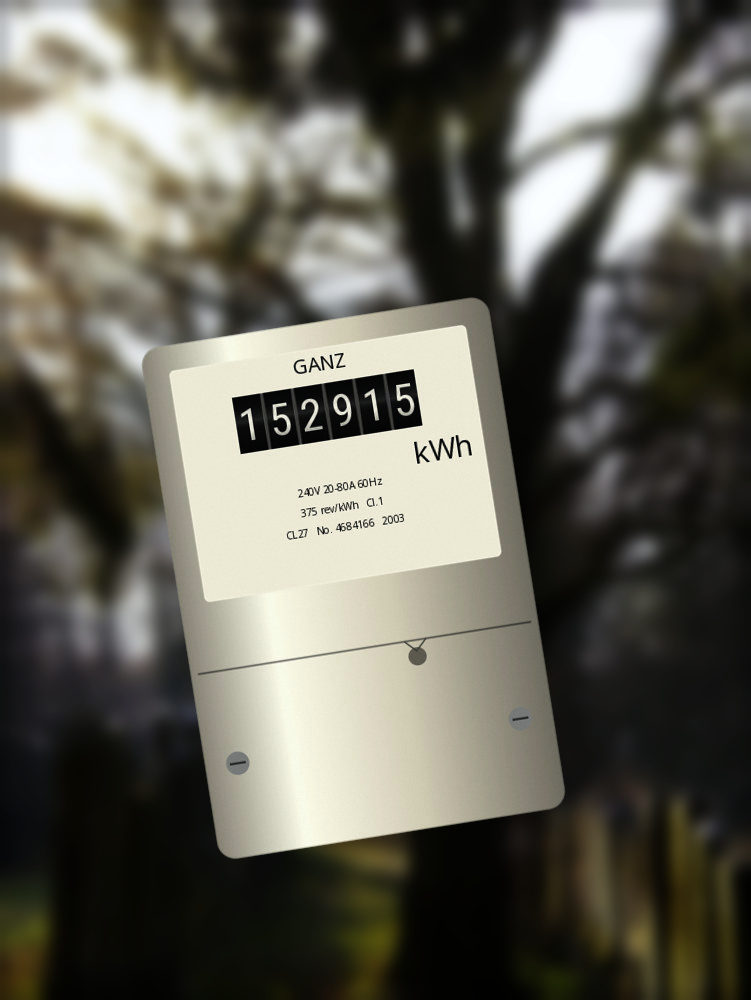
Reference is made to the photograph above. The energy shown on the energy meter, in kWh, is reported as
152915 kWh
